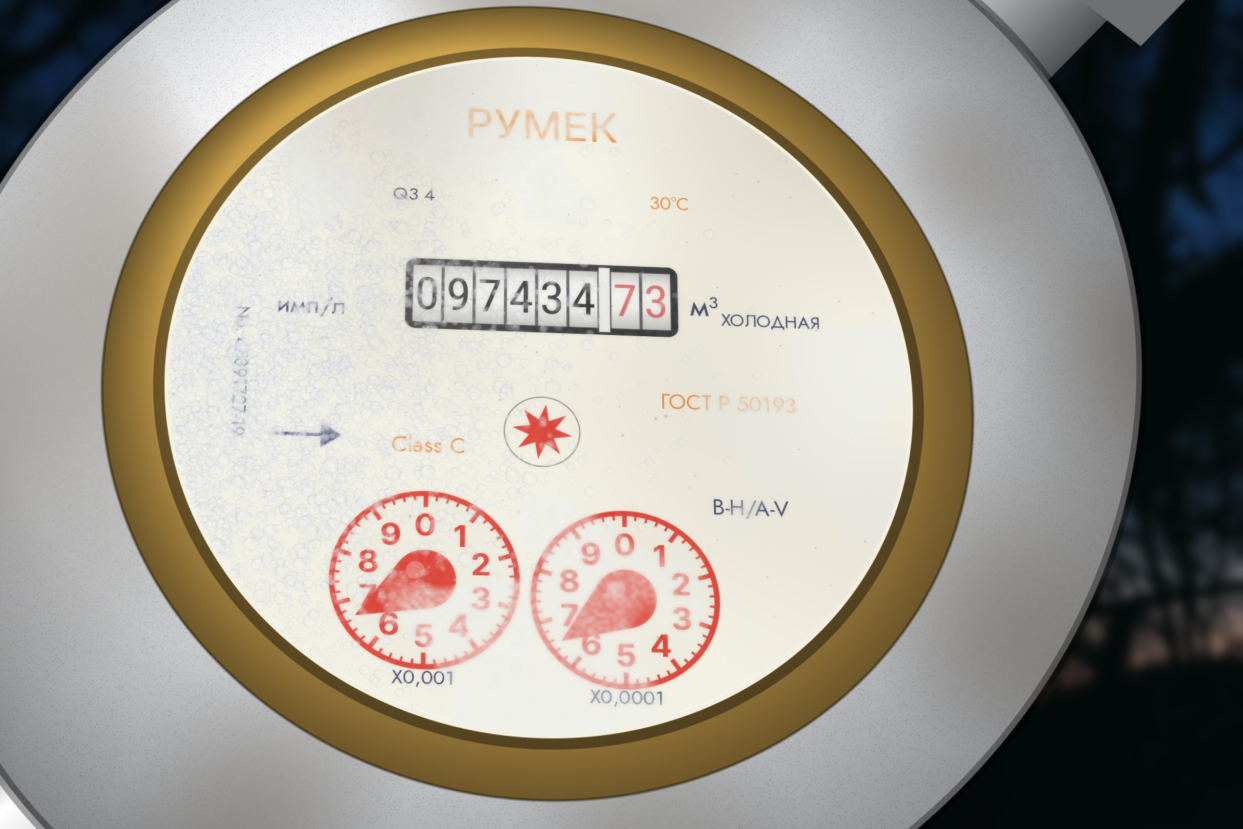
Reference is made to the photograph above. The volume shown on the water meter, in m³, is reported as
97434.7366 m³
